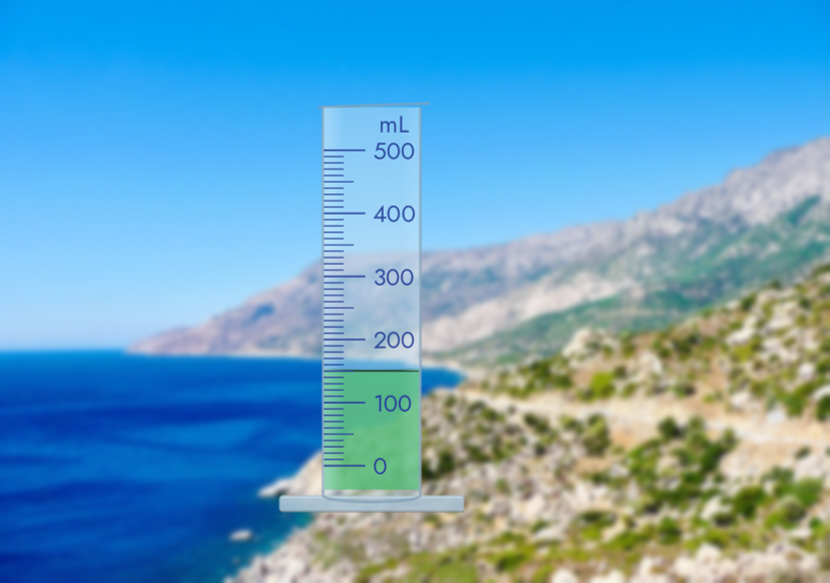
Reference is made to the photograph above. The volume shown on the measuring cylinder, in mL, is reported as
150 mL
